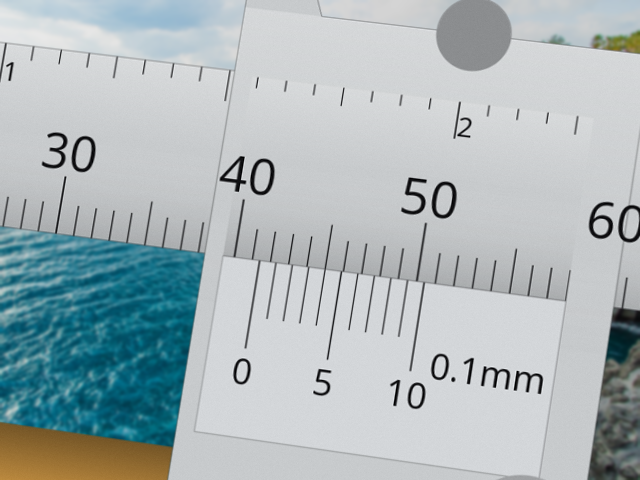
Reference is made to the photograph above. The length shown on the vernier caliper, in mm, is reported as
41.4 mm
